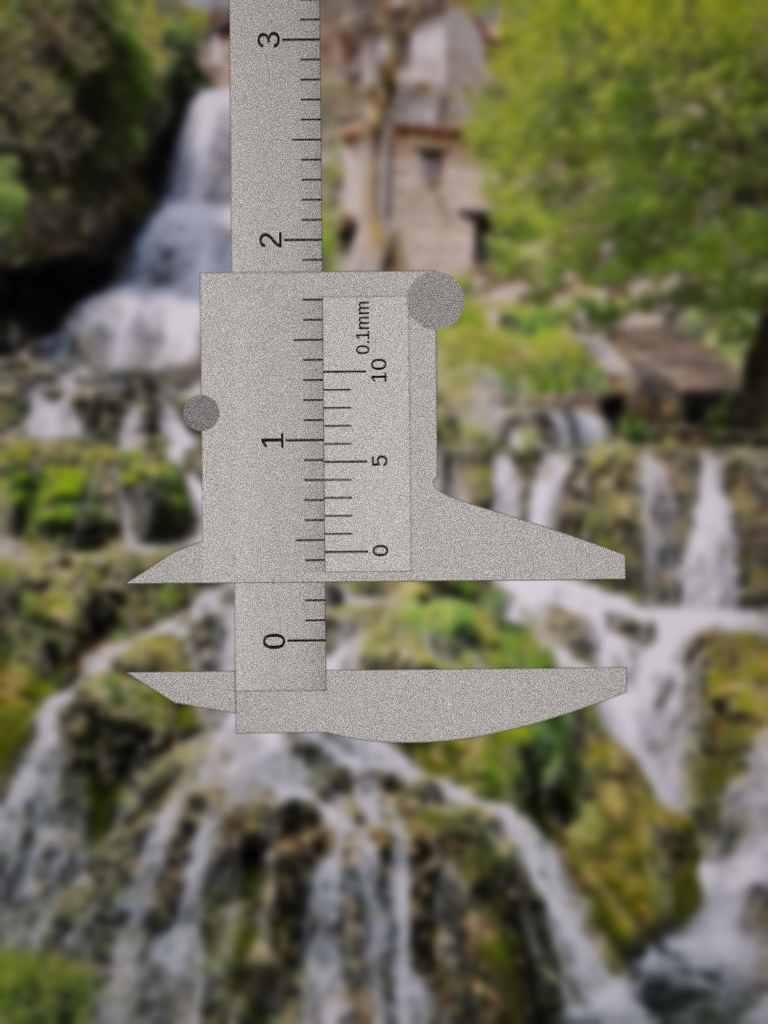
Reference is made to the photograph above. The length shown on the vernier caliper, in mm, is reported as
4.4 mm
